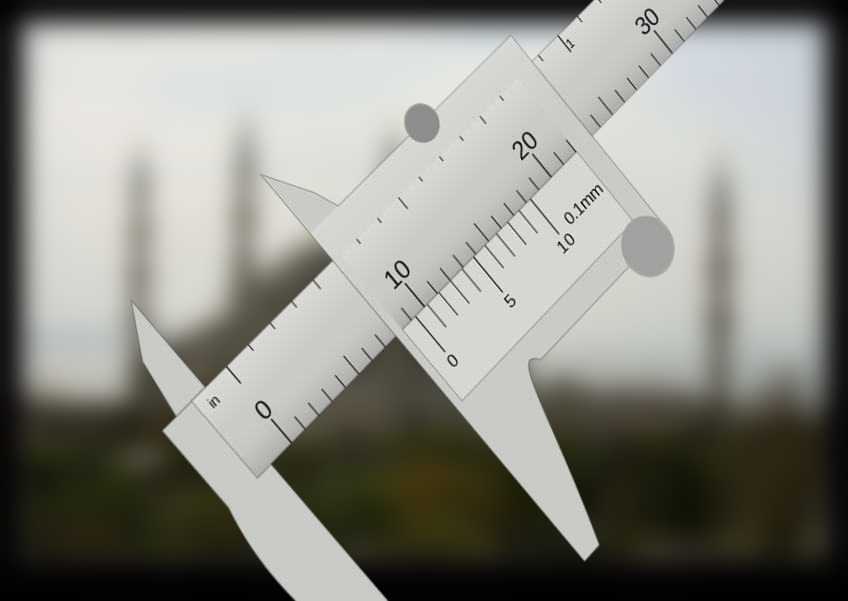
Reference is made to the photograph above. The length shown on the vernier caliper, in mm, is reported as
9.3 mm
